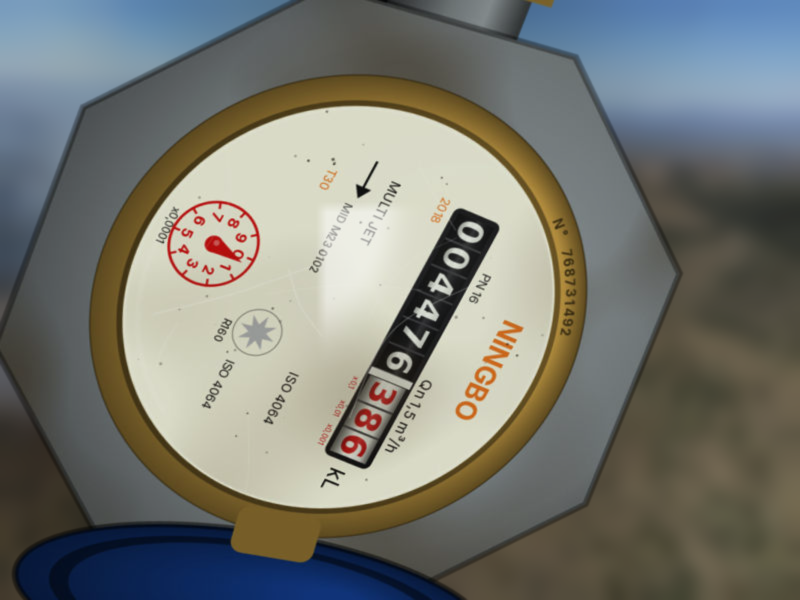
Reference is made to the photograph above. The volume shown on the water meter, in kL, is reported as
4476.3860 kL
